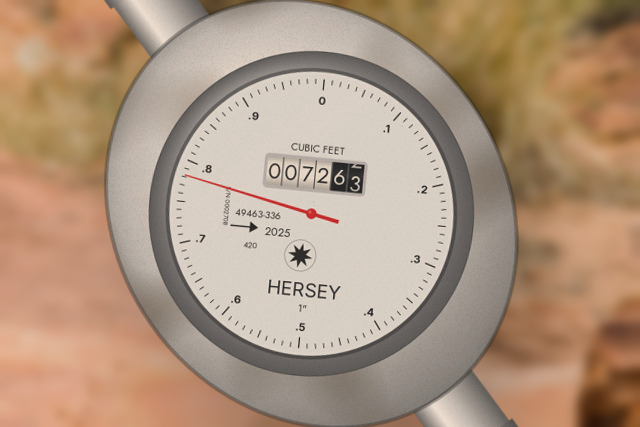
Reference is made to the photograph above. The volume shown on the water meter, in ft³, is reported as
7262.78 ft³
